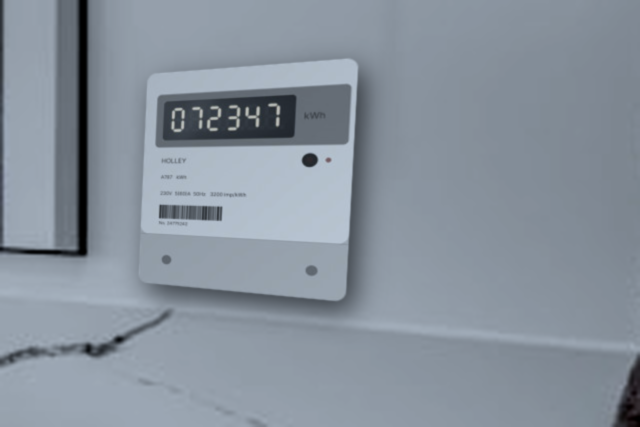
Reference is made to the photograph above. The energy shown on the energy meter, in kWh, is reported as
72347 kWh
